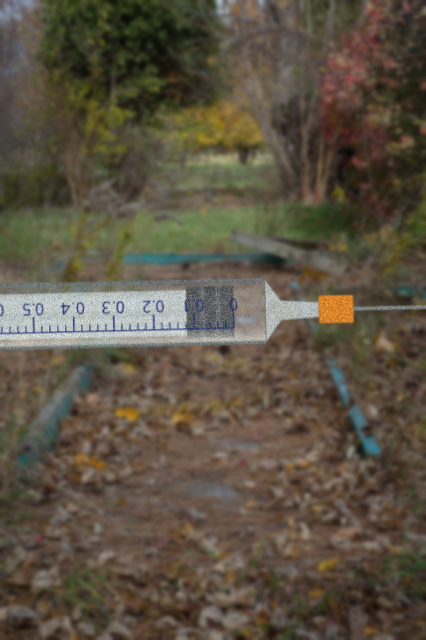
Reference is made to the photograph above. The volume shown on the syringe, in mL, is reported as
0 mL
